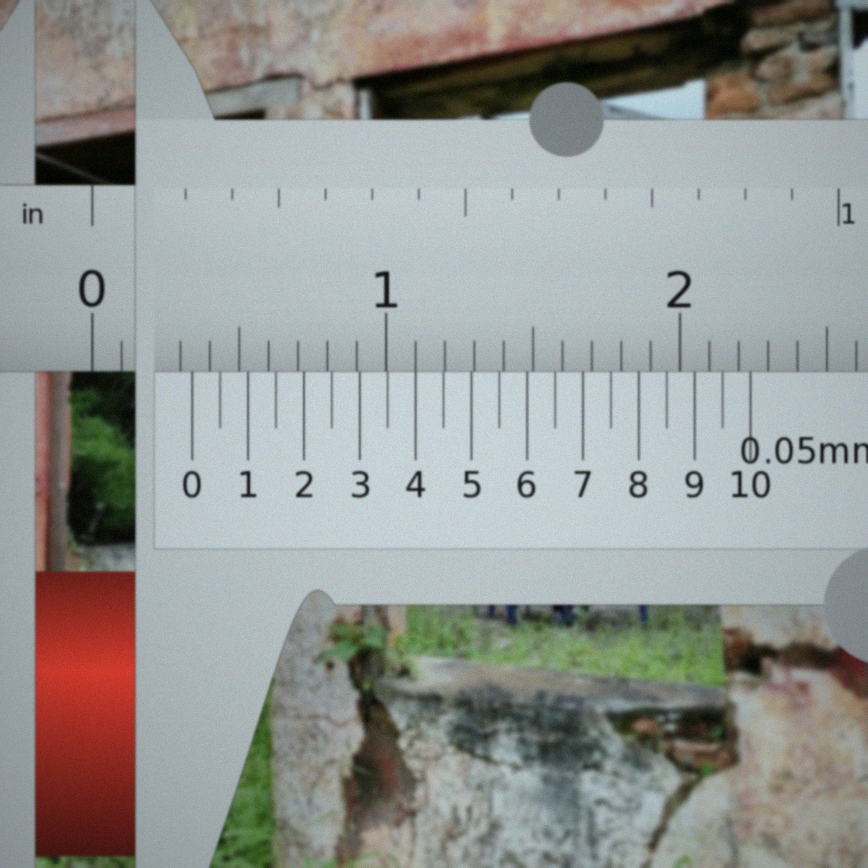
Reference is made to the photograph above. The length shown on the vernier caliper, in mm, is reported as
3.4 mm
